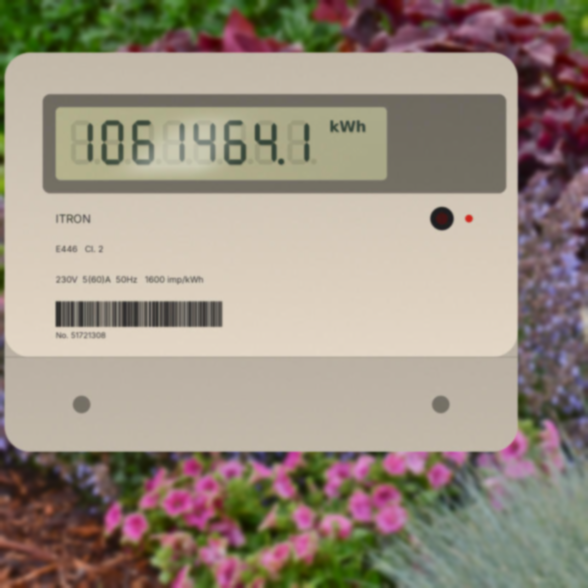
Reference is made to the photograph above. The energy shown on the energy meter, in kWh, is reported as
1061464.1 kWh
